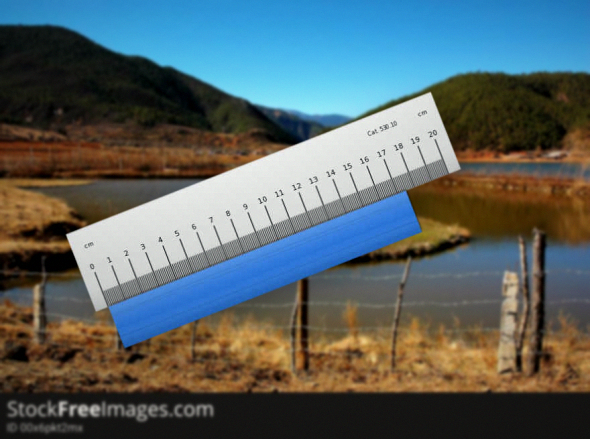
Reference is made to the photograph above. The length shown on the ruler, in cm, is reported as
17.5 cm
